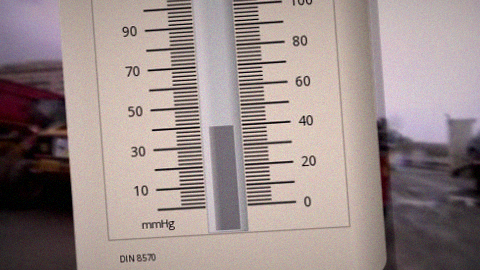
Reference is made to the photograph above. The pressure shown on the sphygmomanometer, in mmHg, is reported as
40 mmHg
